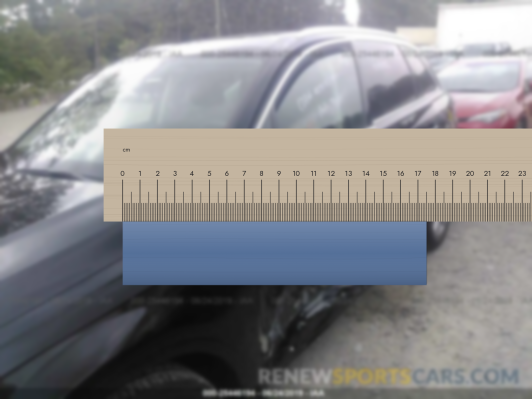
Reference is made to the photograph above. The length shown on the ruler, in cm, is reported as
17.5 cm
